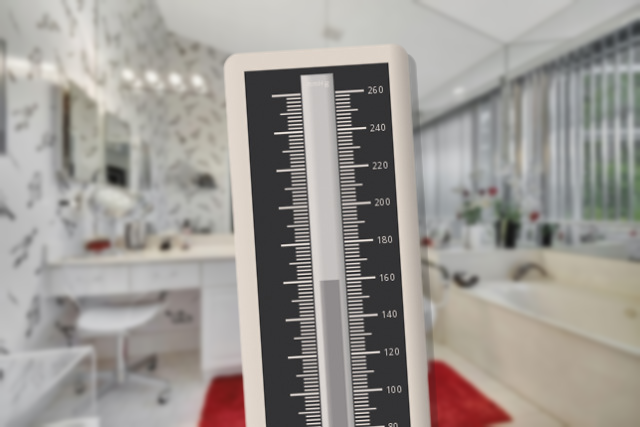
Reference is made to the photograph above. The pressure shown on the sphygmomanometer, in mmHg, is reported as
160 mmHg
